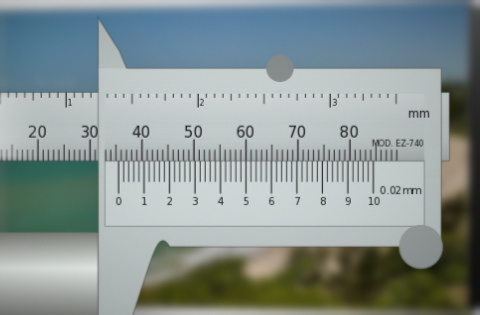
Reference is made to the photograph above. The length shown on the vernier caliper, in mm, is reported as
35.5 mm
